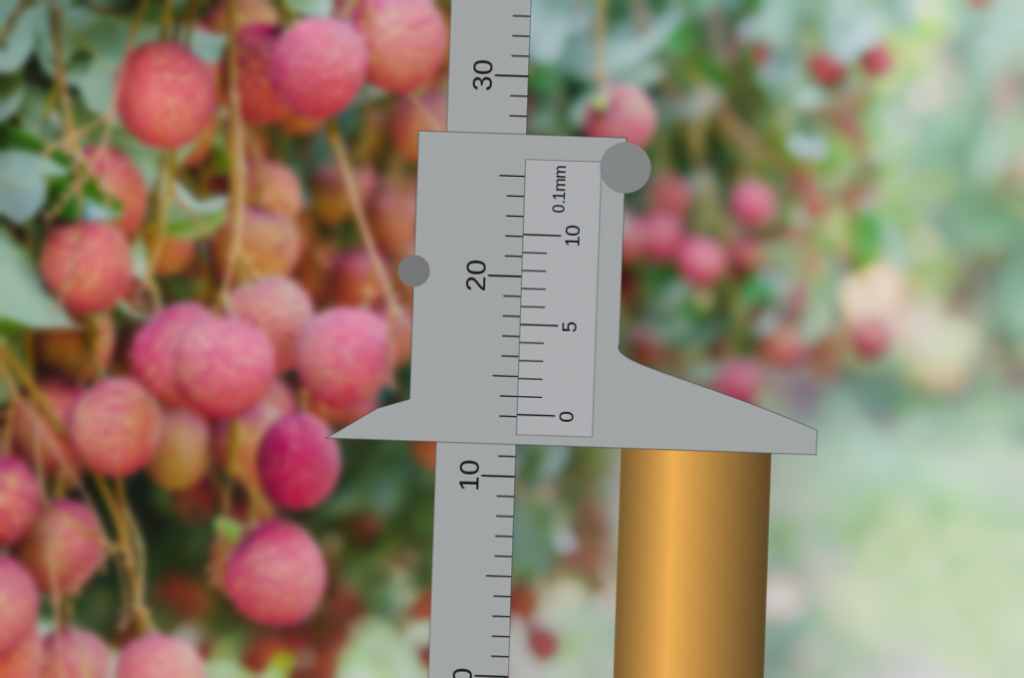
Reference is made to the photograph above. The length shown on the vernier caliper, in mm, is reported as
13.1 mm
